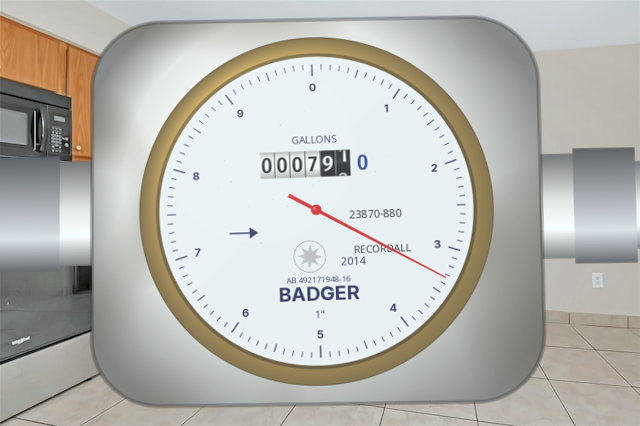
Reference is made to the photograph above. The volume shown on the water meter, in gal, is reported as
7913.3 gal
